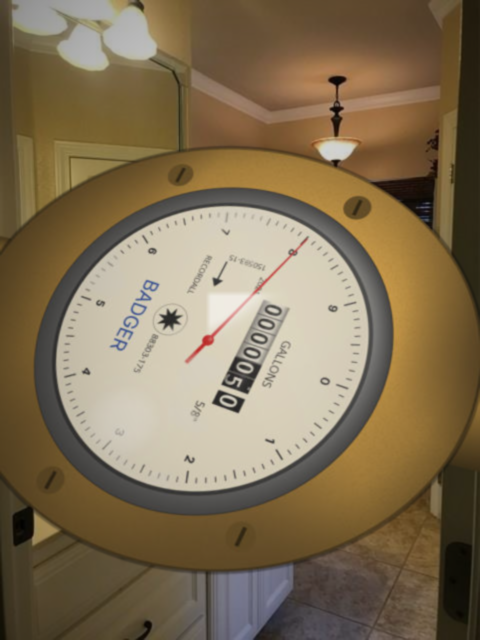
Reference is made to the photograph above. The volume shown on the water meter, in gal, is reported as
48.0 gal
